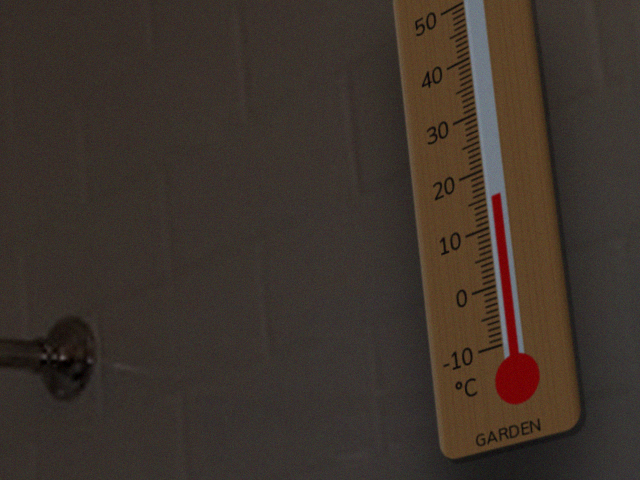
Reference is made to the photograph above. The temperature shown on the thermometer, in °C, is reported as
15 °C
